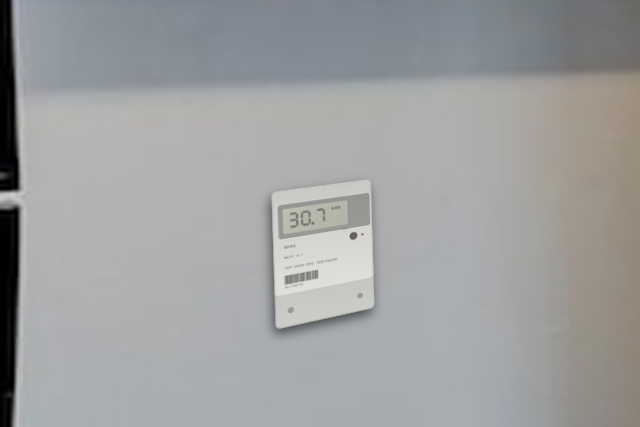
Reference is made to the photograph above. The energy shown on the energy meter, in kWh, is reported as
30.7 kWh
